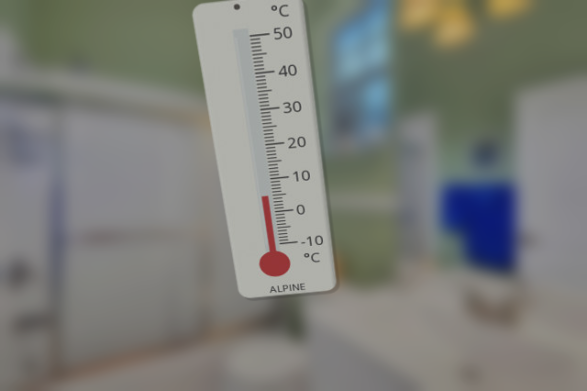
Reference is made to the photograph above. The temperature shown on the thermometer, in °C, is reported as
5 °C
